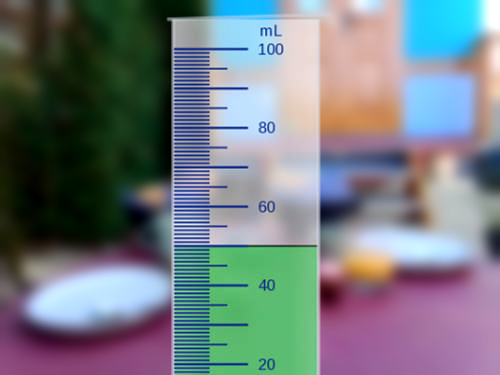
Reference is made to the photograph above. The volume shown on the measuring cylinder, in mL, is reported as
50 mL
